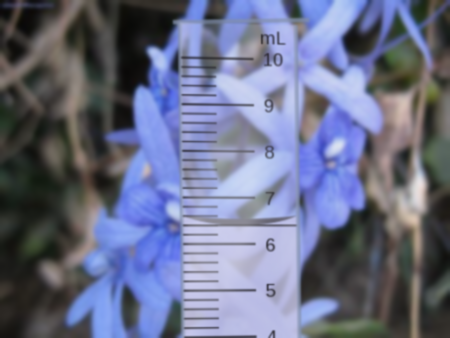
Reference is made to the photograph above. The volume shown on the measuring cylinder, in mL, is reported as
6.4 mL
